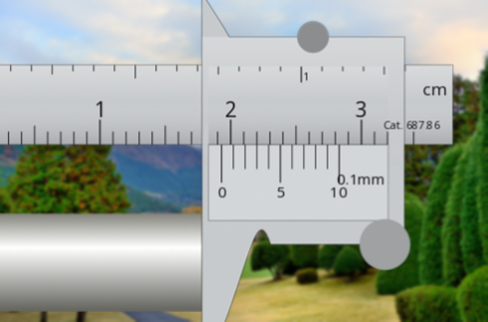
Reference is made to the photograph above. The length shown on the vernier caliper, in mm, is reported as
19.3 mm
